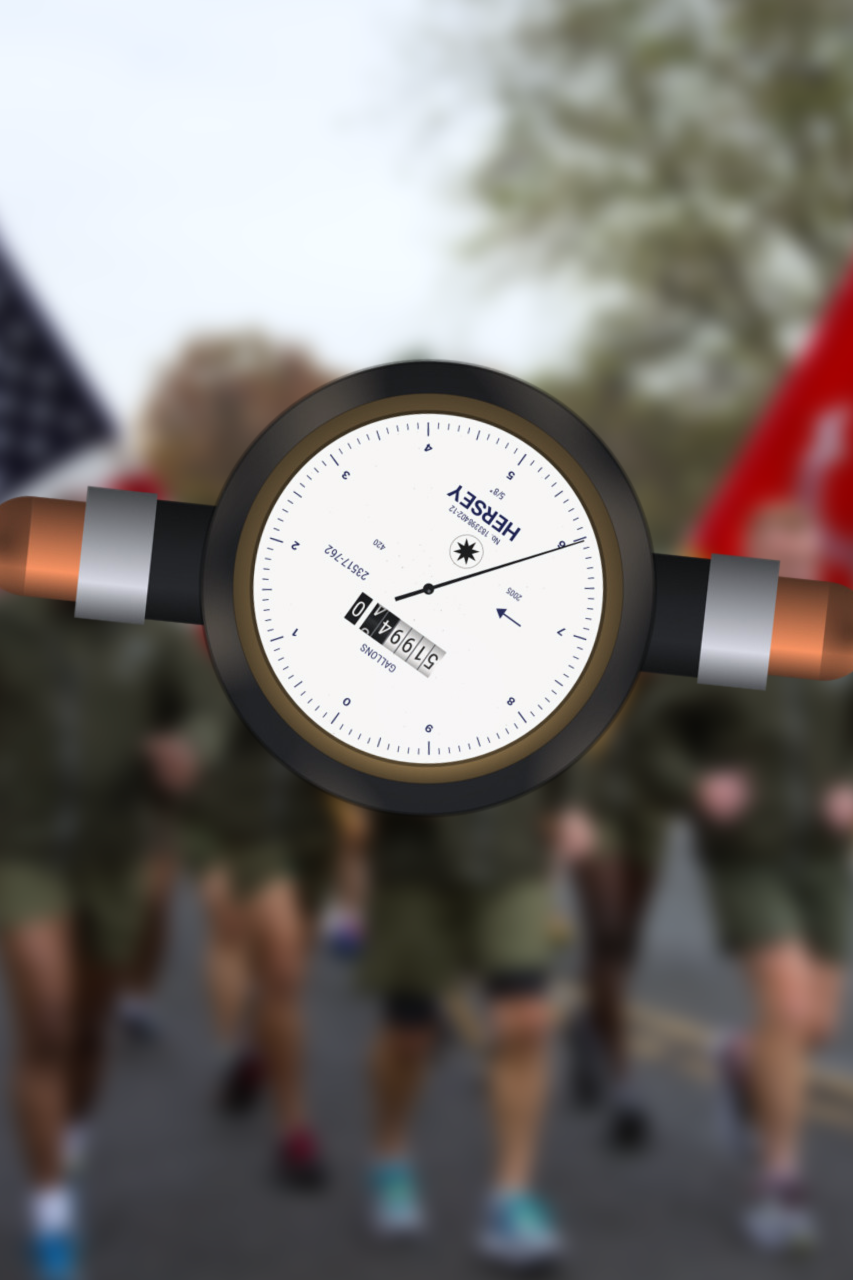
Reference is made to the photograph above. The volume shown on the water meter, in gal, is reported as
5199436.0 gal
